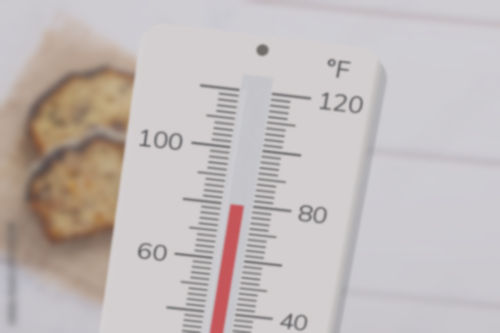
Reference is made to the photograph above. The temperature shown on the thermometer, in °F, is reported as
80 °F
